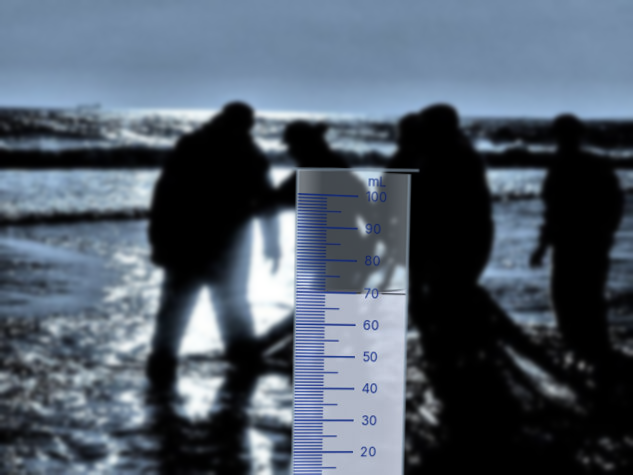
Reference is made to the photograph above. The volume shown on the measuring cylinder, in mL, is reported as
70 mL
